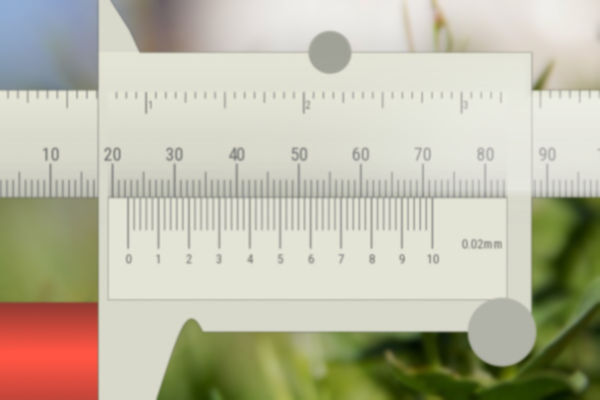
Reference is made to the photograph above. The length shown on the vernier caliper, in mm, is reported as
22.5 mm
